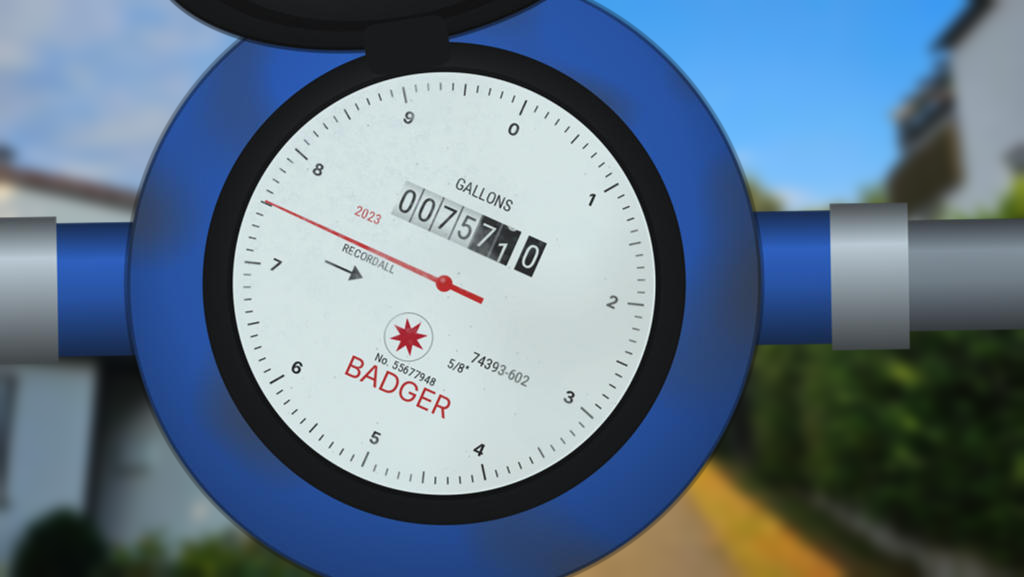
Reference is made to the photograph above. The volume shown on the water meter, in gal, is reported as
75707.5 gal
